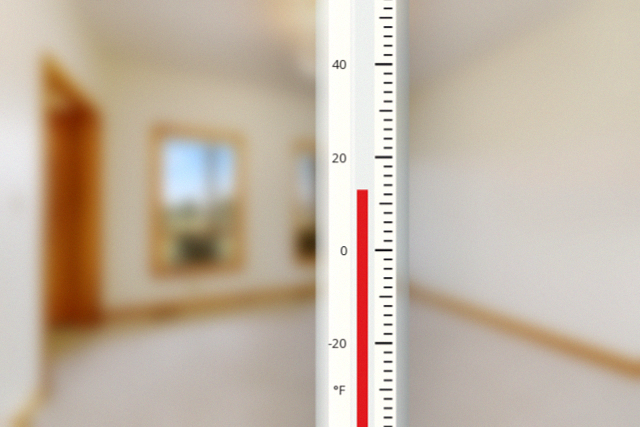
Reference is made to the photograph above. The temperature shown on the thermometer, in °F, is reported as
13 °F
